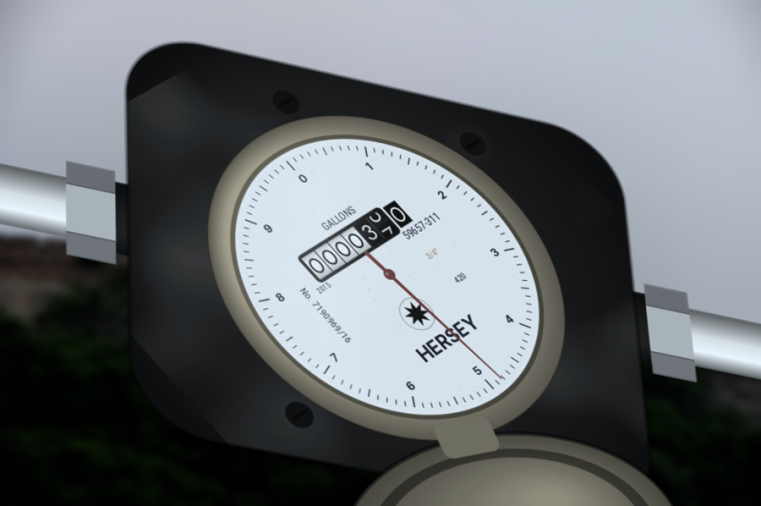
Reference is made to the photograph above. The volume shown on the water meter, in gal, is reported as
364.8 gal
